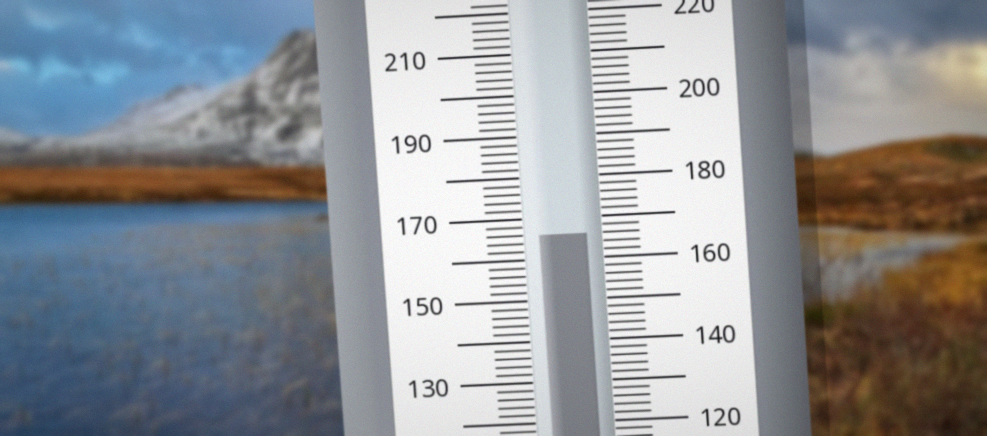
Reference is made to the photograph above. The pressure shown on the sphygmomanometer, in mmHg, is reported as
166 mmHg
